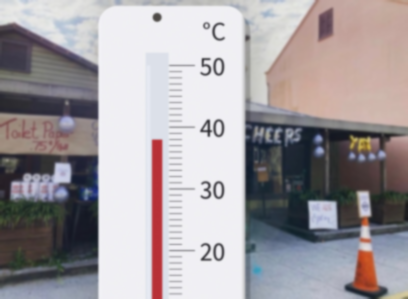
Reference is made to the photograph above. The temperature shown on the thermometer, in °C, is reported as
38 °C
